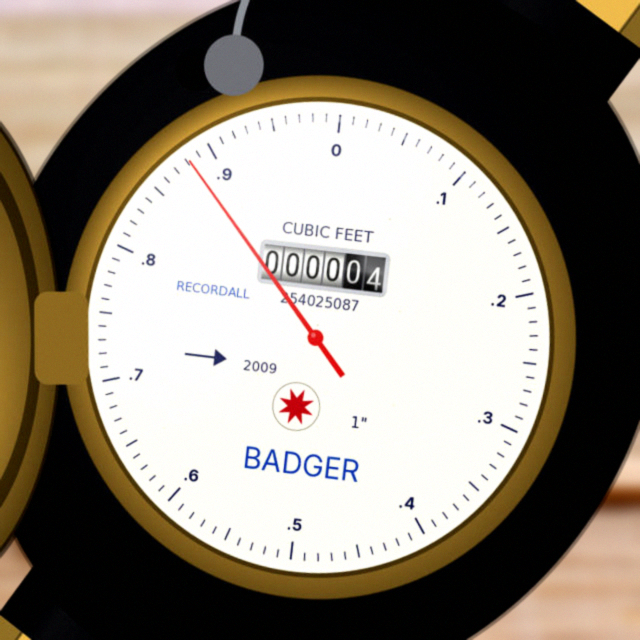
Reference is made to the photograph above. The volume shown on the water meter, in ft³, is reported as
3.88 ft³
